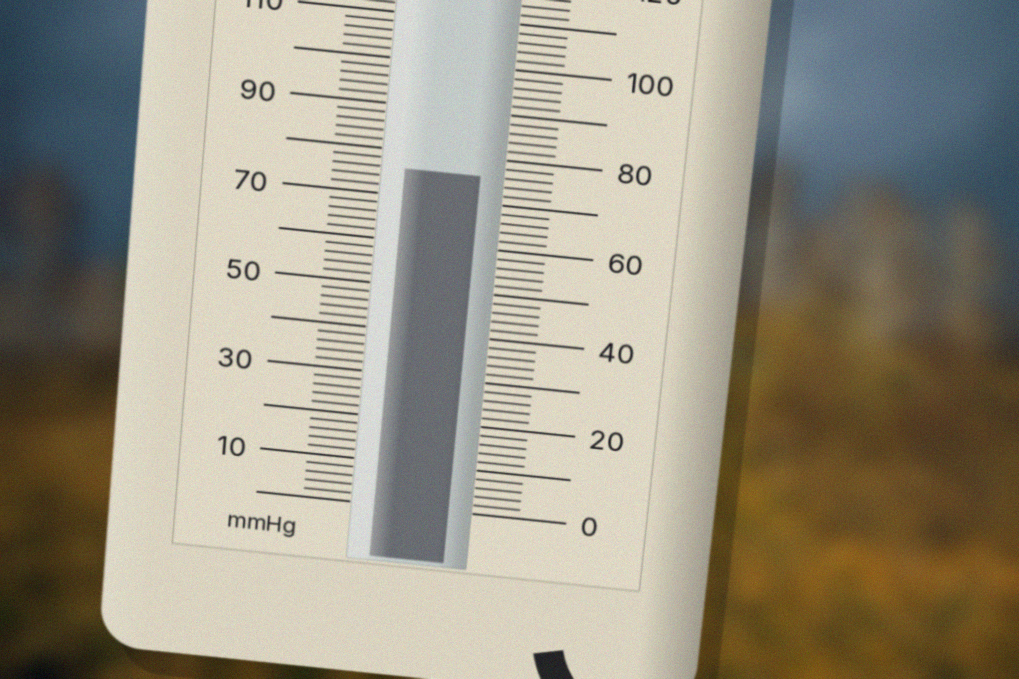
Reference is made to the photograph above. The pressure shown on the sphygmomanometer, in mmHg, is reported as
76 mmHg
